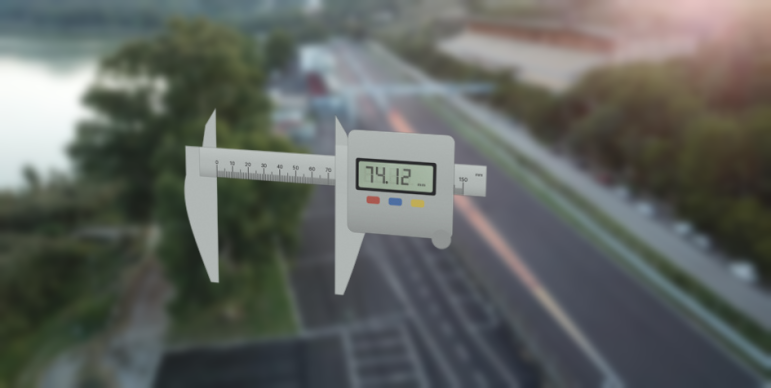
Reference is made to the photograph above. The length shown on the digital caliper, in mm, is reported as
74.12 mm
